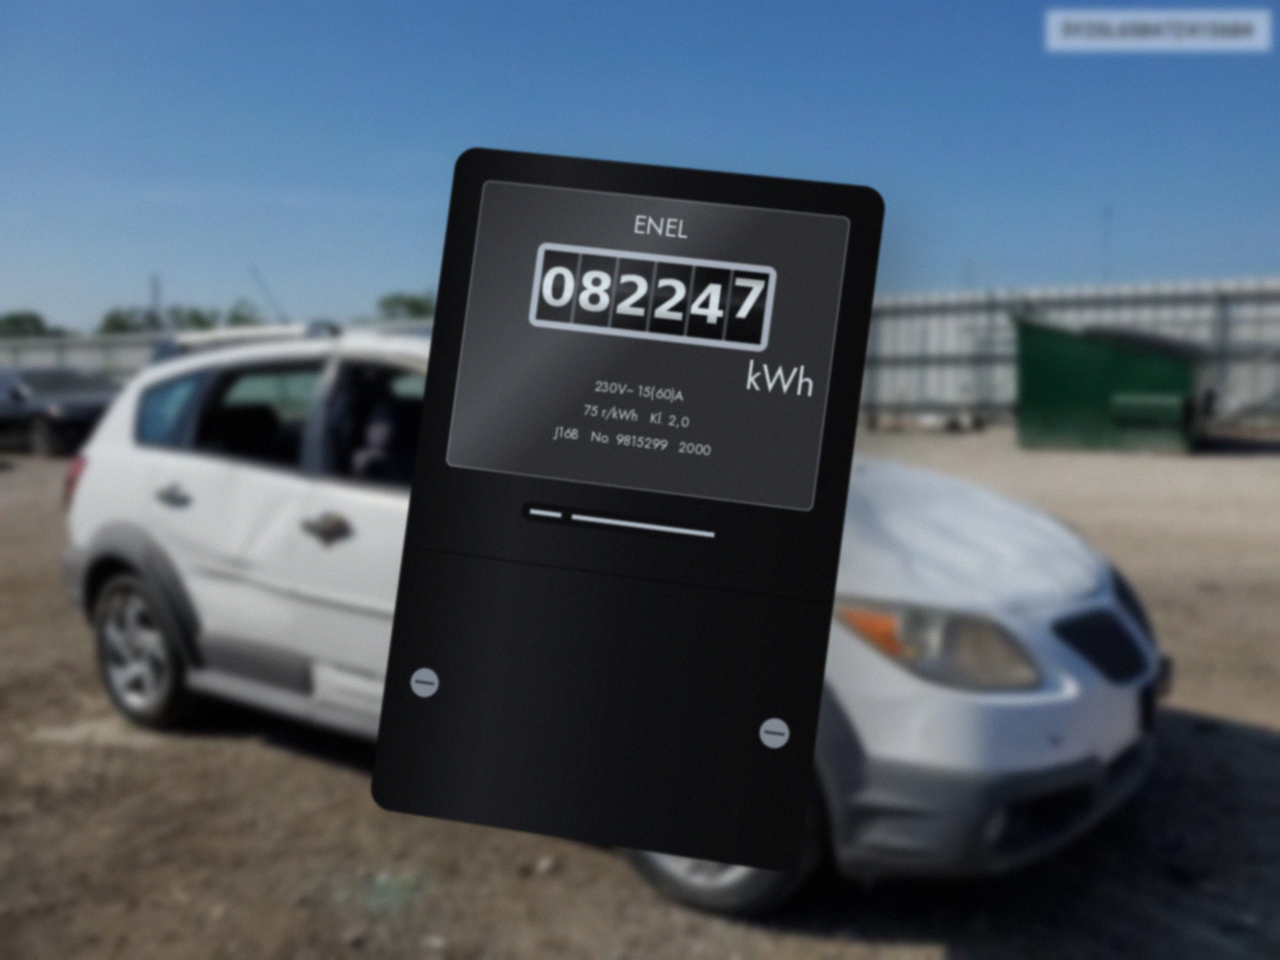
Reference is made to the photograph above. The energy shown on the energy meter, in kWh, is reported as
82247 kWh
